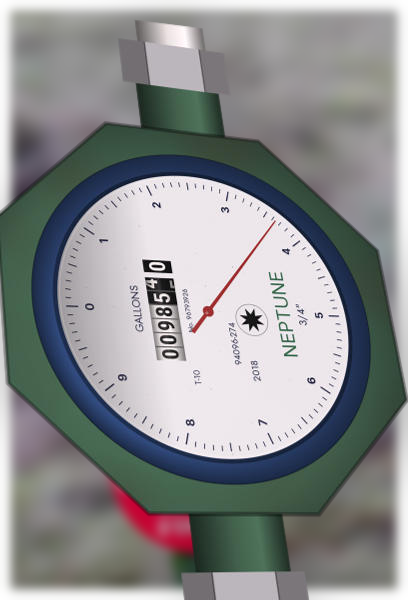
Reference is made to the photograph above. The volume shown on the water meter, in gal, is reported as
98543.6 gal
